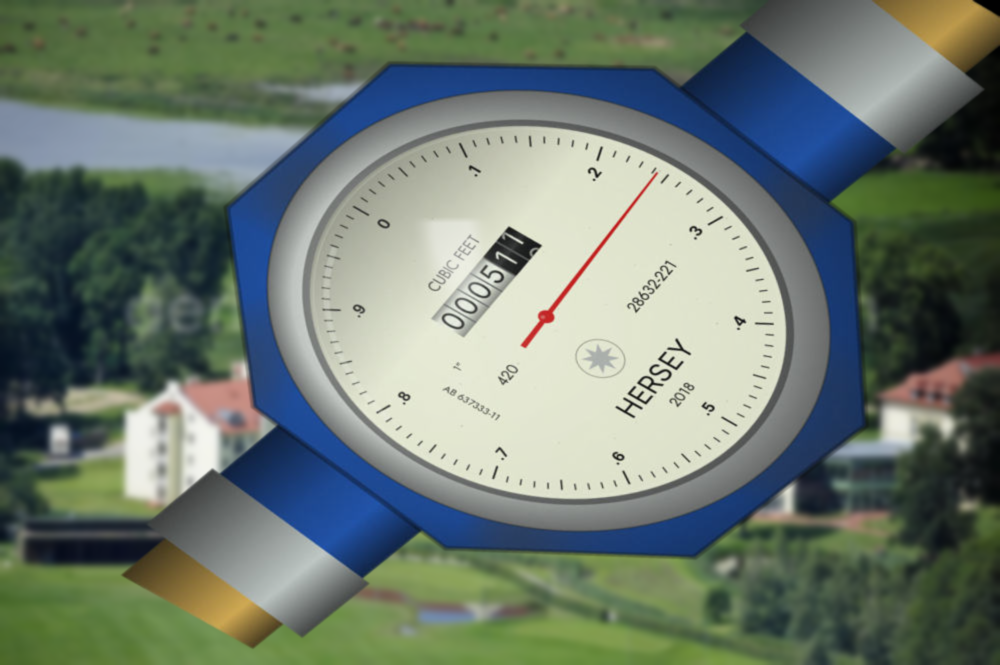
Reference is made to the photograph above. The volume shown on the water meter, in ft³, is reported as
511.24 ft³
